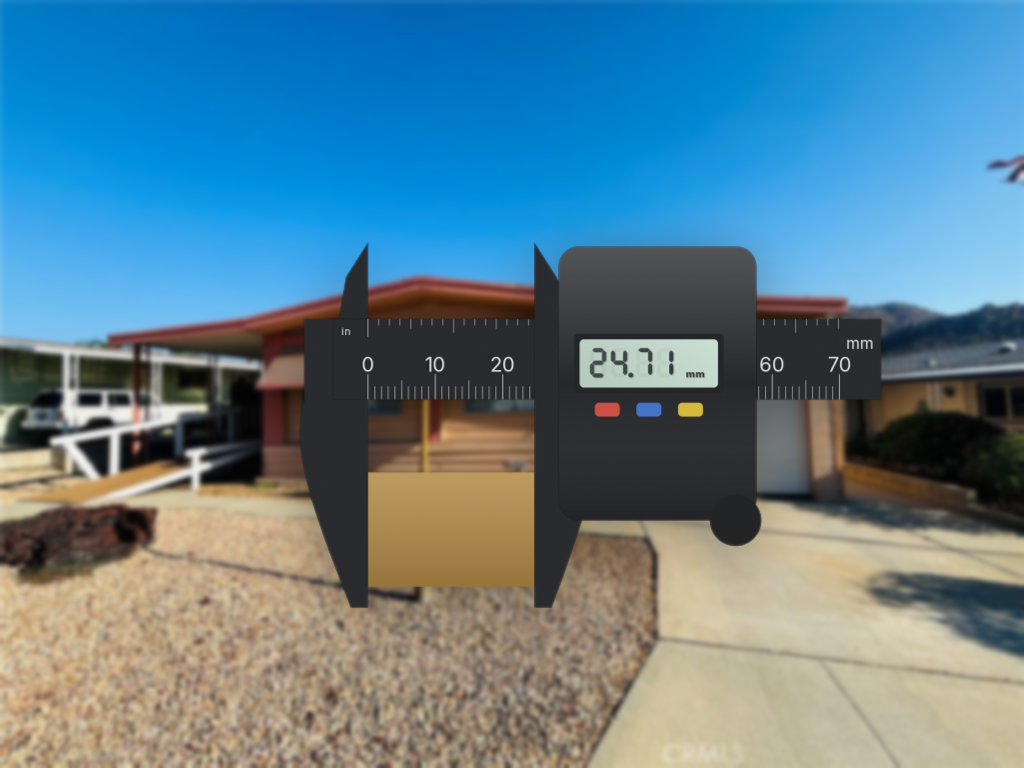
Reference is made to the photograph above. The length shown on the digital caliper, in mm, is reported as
24.71 mm
